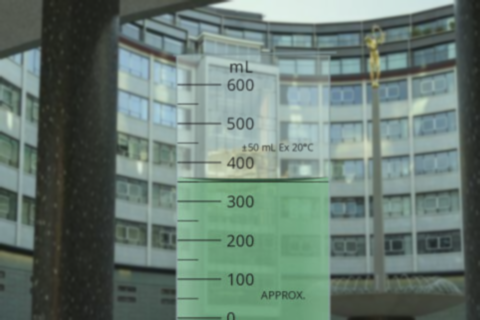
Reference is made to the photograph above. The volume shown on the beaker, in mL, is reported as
350 mL
